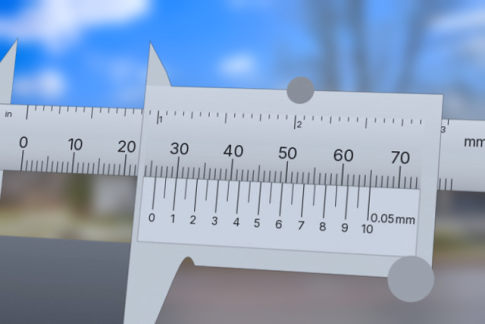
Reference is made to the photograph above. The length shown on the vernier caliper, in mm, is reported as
26.0 mm
